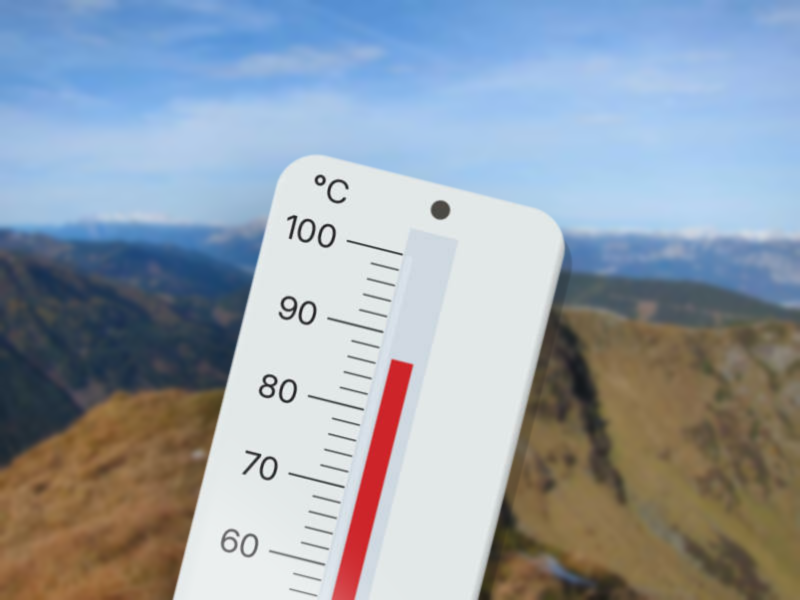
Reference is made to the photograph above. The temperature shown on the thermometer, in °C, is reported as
87 °C
